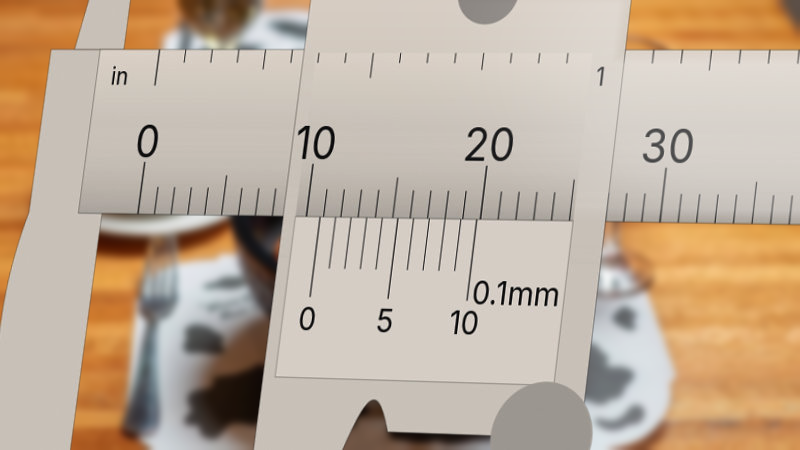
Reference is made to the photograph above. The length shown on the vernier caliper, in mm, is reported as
10.8 mm
